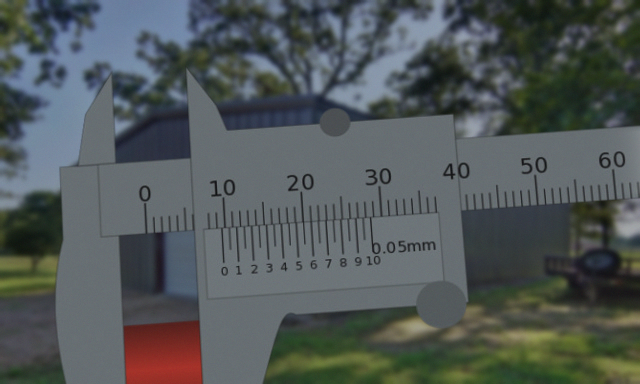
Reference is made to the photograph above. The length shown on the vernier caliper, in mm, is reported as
9.6 mm
